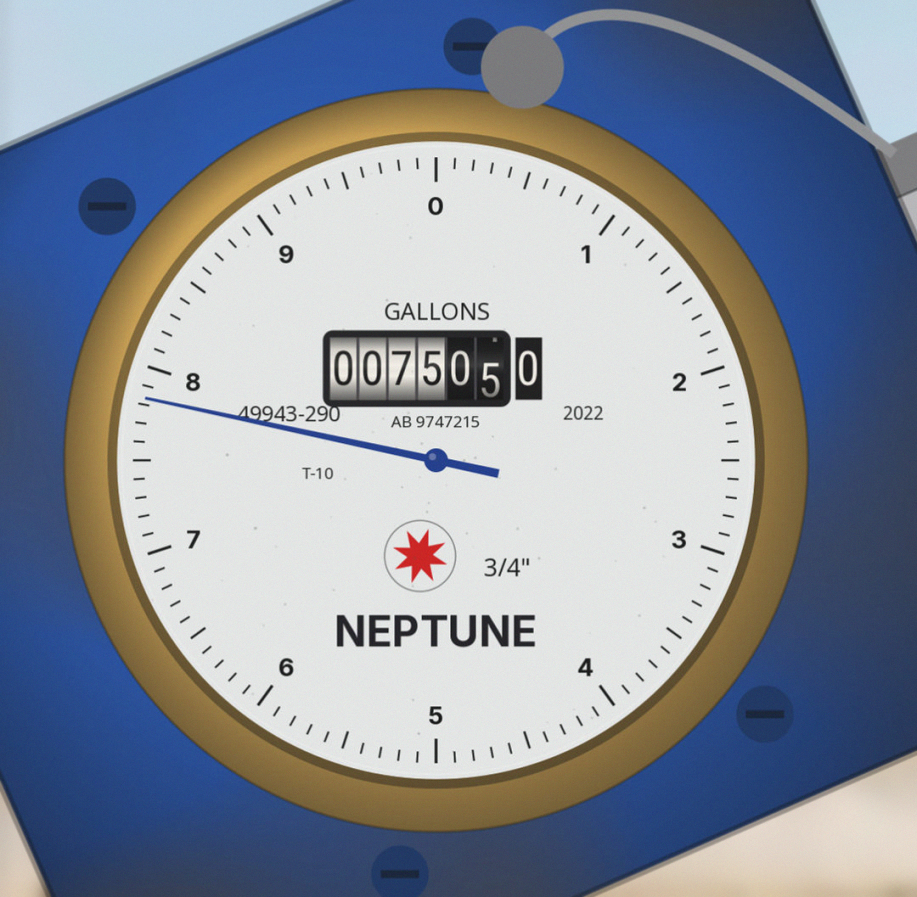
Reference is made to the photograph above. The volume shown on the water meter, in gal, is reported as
75047.8 gal
